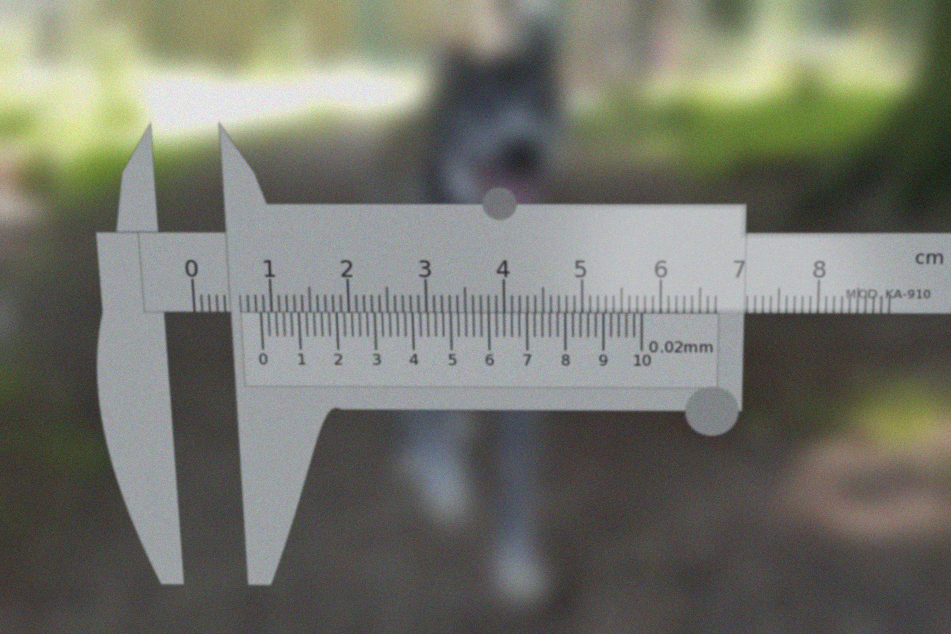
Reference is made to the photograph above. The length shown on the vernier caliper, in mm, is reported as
8.6 mm
